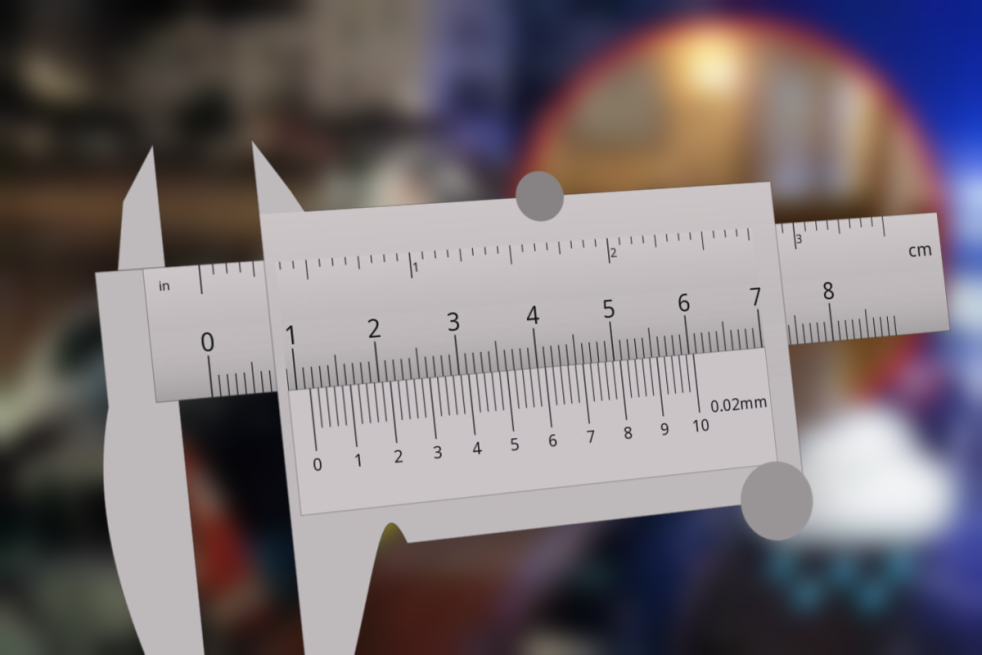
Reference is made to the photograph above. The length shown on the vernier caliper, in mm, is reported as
11.6 mm
